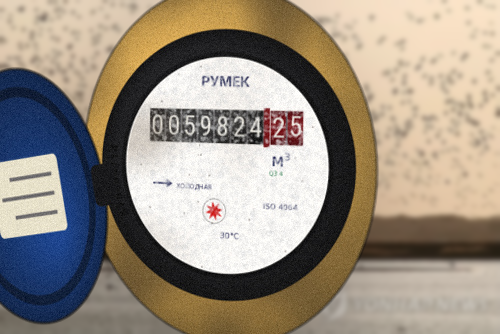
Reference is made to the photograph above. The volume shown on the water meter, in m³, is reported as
59824.25 m³
